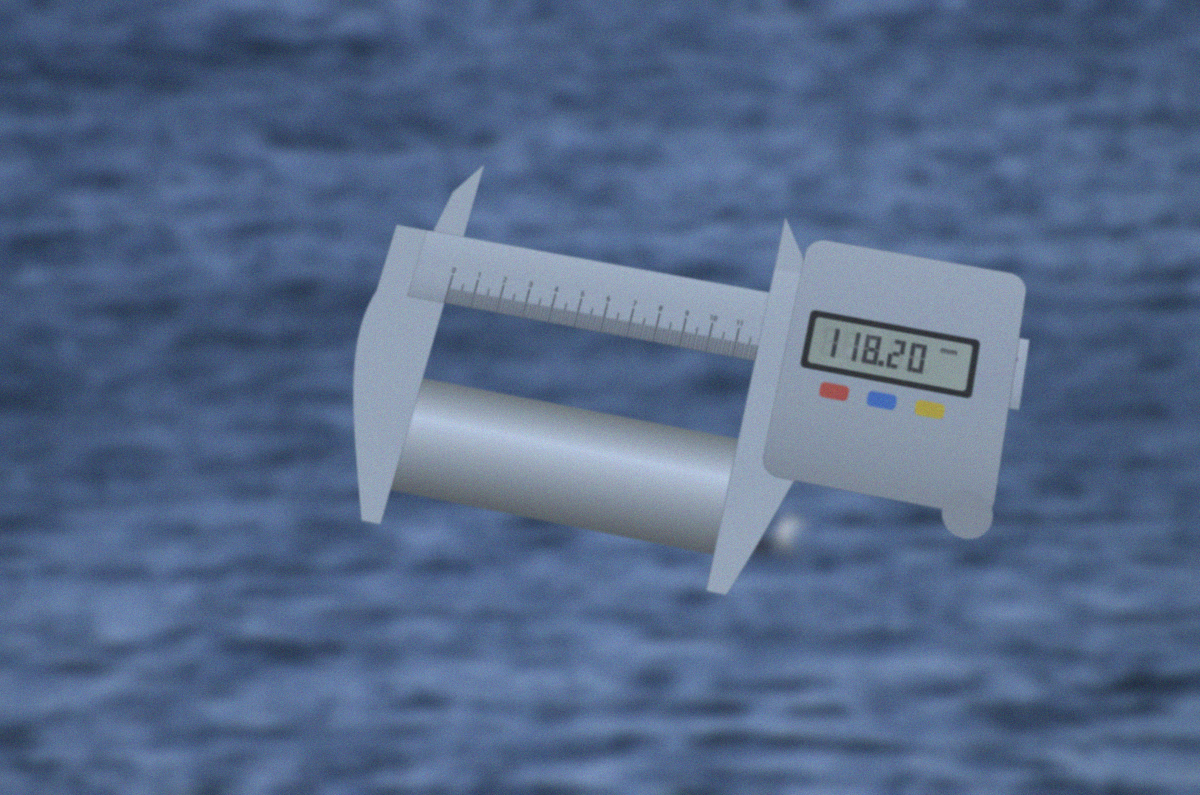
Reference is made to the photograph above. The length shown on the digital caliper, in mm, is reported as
118.20 mm
